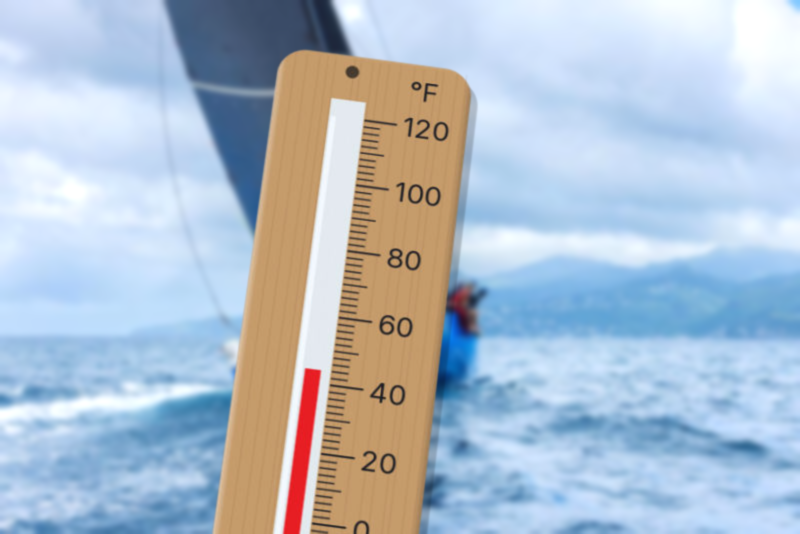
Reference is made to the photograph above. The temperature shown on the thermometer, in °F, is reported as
44 °F
